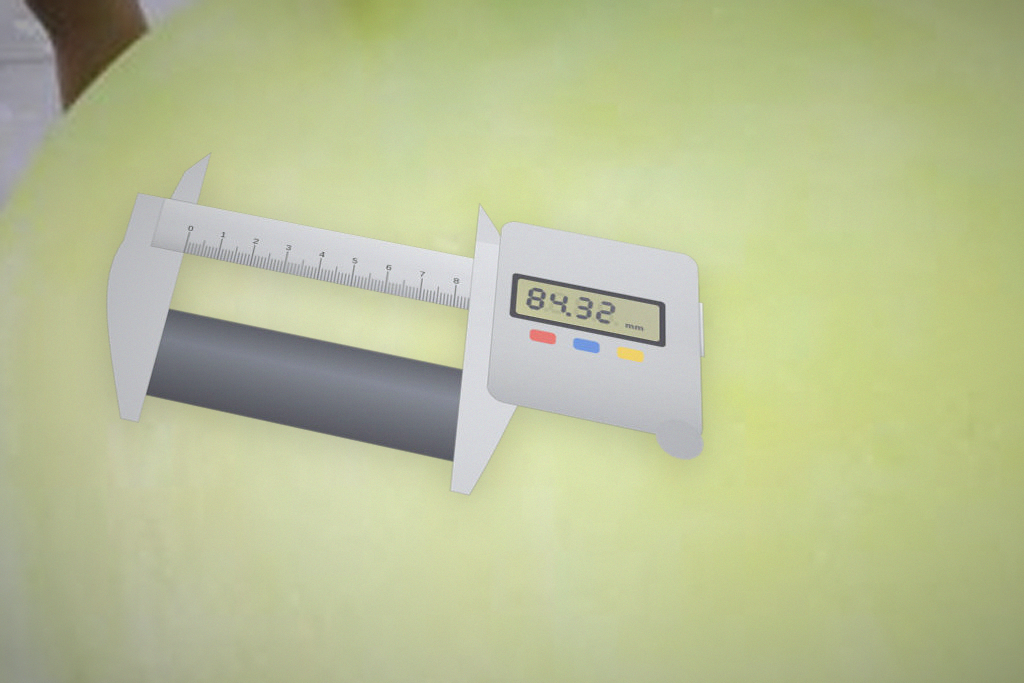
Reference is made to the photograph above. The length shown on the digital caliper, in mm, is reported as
84.32 mm
